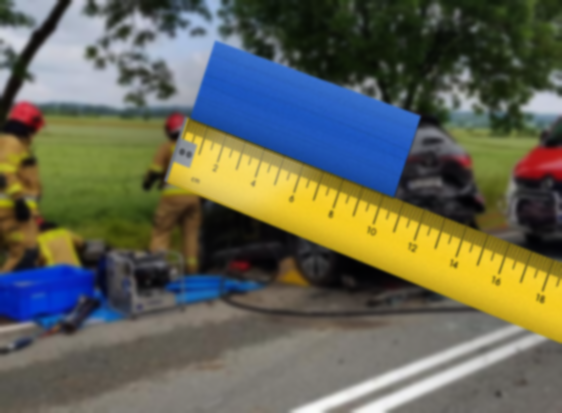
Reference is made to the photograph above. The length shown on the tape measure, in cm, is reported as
10.5 cm
